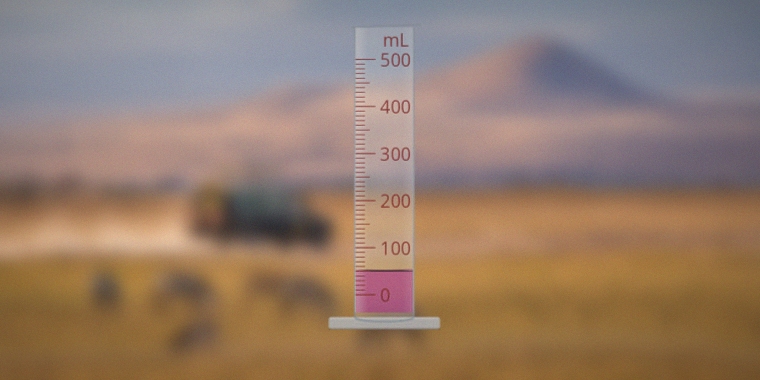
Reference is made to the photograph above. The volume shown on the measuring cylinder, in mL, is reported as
50 mL
